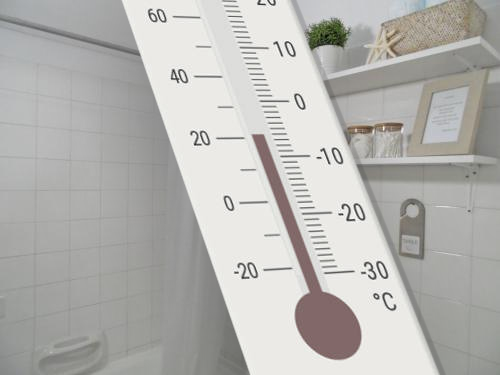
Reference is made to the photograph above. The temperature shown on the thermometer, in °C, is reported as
-6 °C
